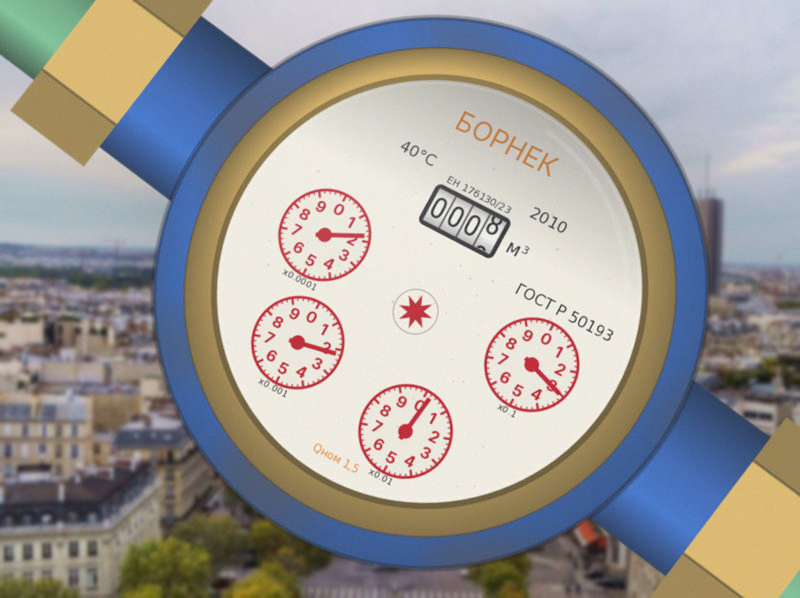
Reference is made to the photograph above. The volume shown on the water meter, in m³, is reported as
8.3021 m³
